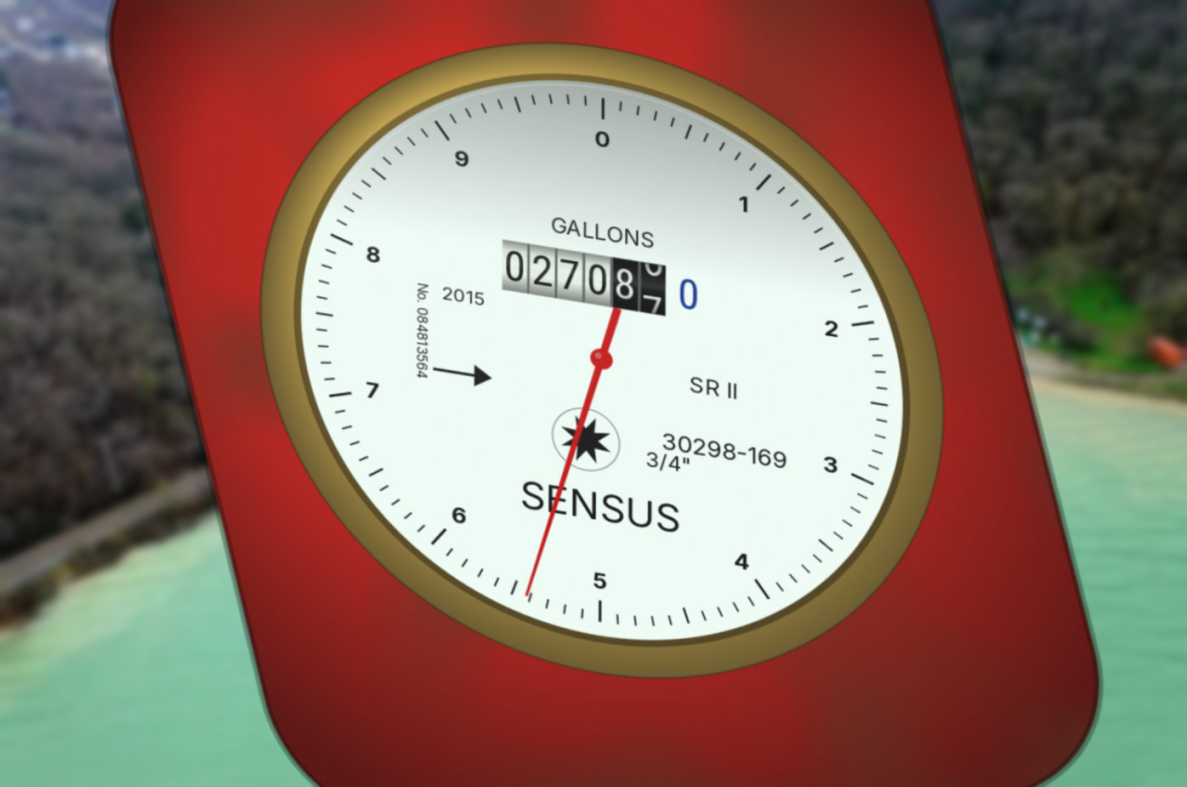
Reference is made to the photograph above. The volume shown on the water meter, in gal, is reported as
270865.4 gal
